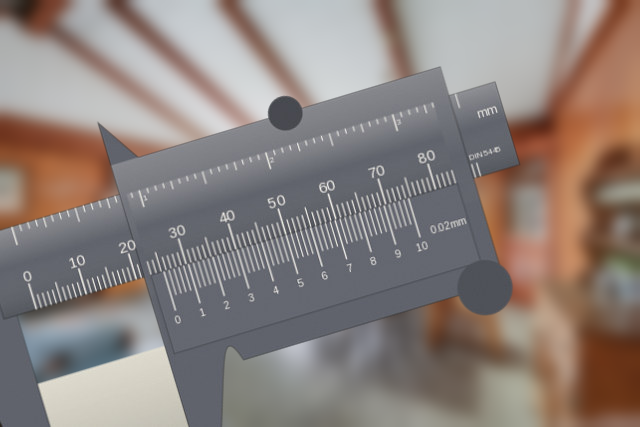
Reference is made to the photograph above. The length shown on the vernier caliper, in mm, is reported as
25.5 mm
